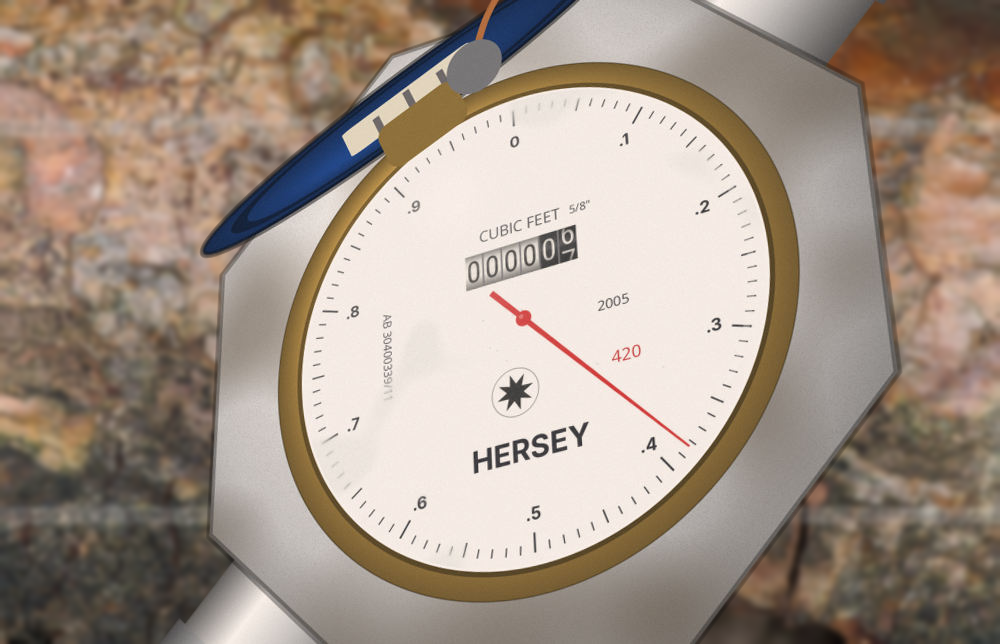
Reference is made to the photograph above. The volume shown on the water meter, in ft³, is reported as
6.38 ft³
